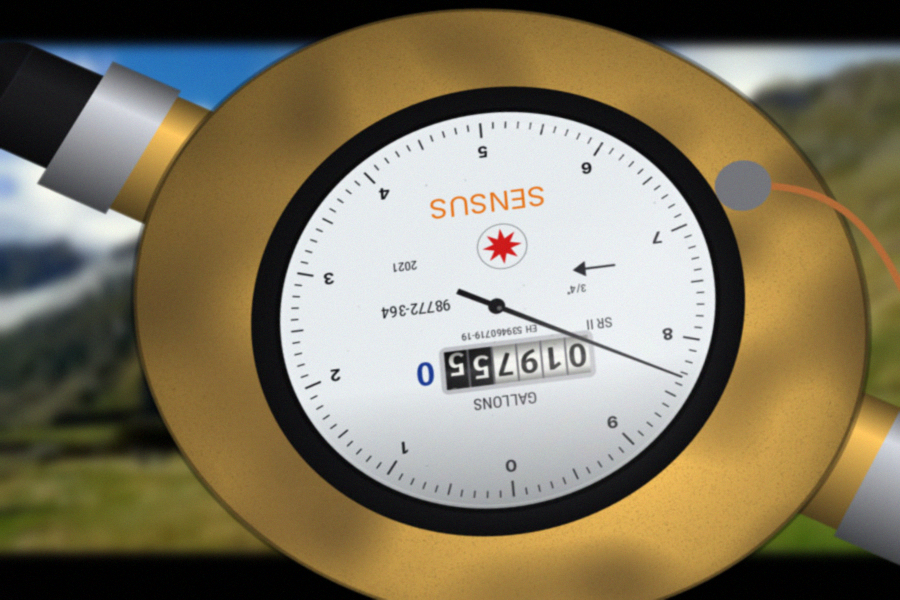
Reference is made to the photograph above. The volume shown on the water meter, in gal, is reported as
197548.3 gal
